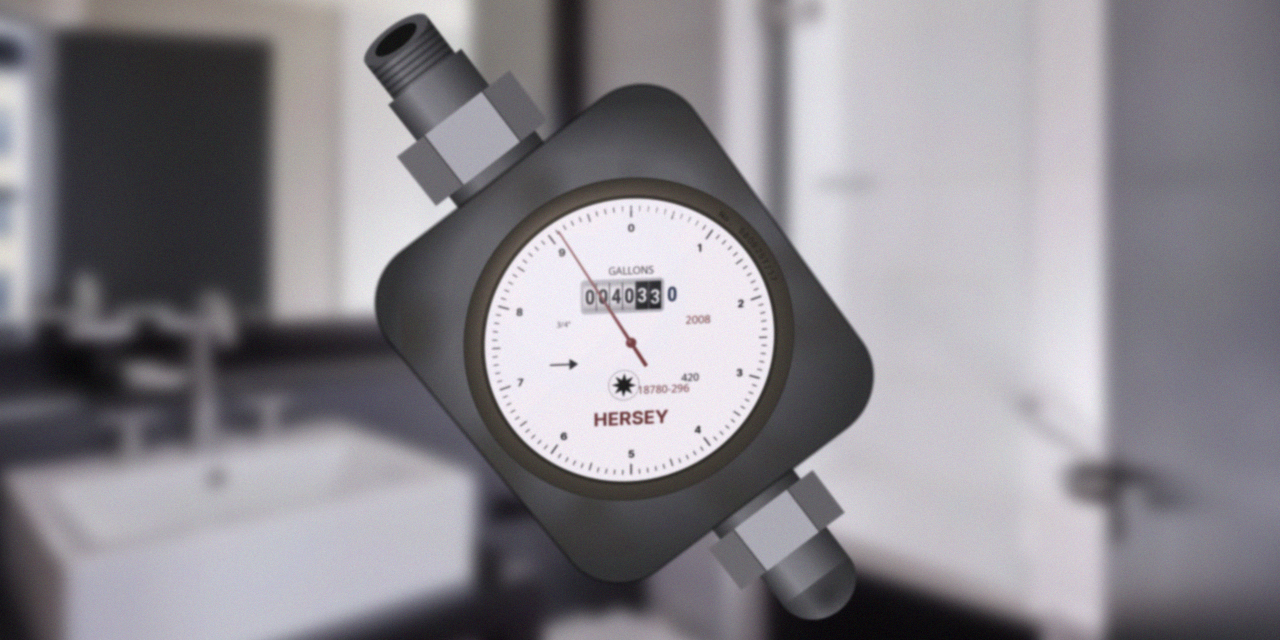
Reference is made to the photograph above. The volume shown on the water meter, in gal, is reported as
40329.1 gal
